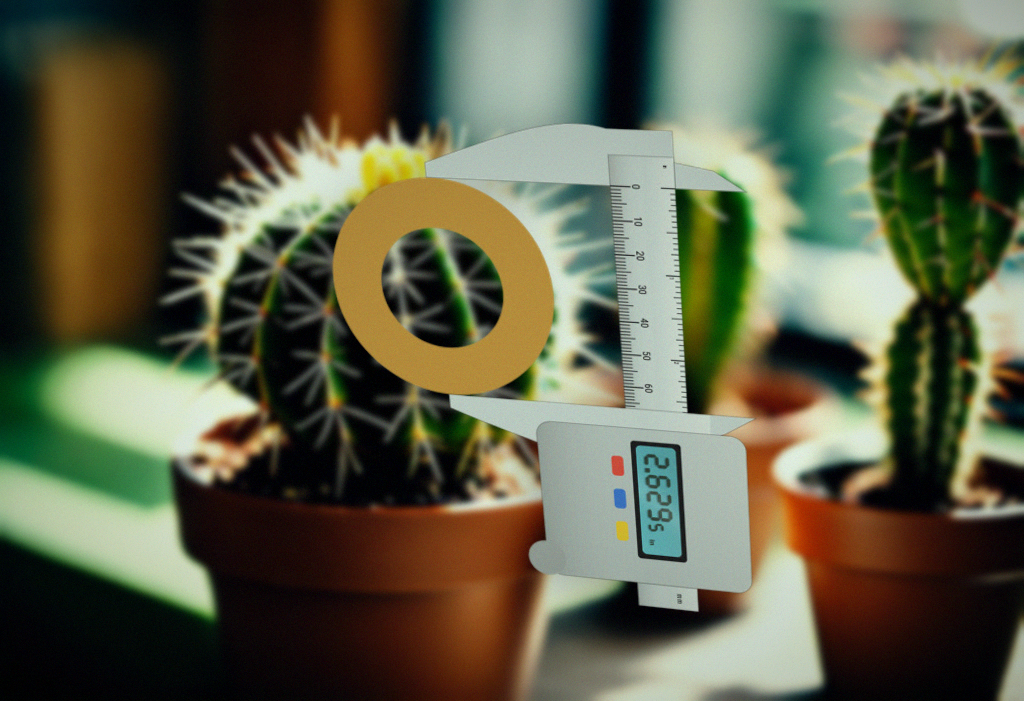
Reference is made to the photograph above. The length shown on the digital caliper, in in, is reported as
2.6295 in
